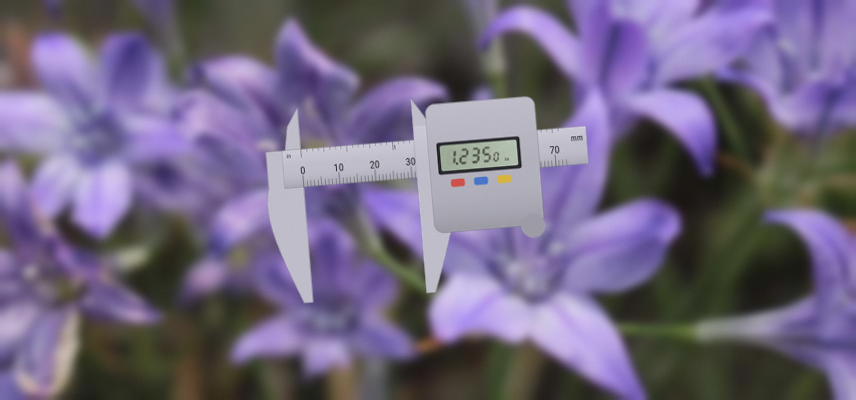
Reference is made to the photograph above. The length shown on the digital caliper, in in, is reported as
1.2350 in
